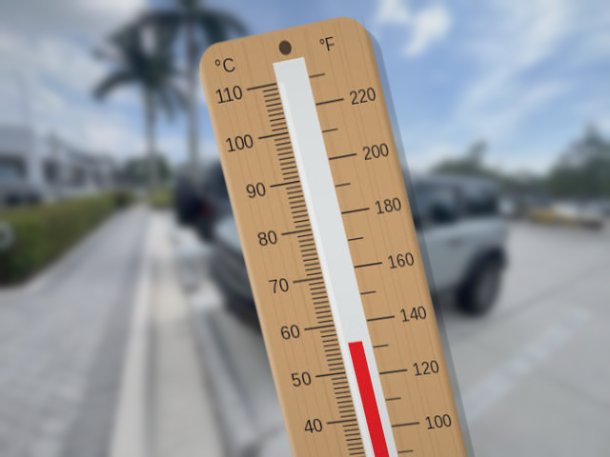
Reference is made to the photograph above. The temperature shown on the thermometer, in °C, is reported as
56 °C
